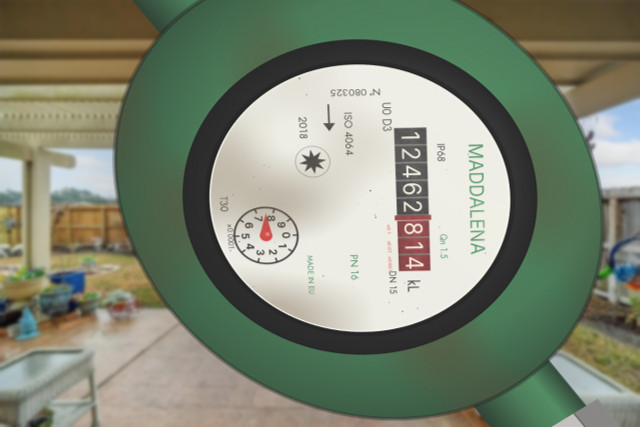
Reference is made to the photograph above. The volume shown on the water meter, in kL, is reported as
12462.8147 kL
